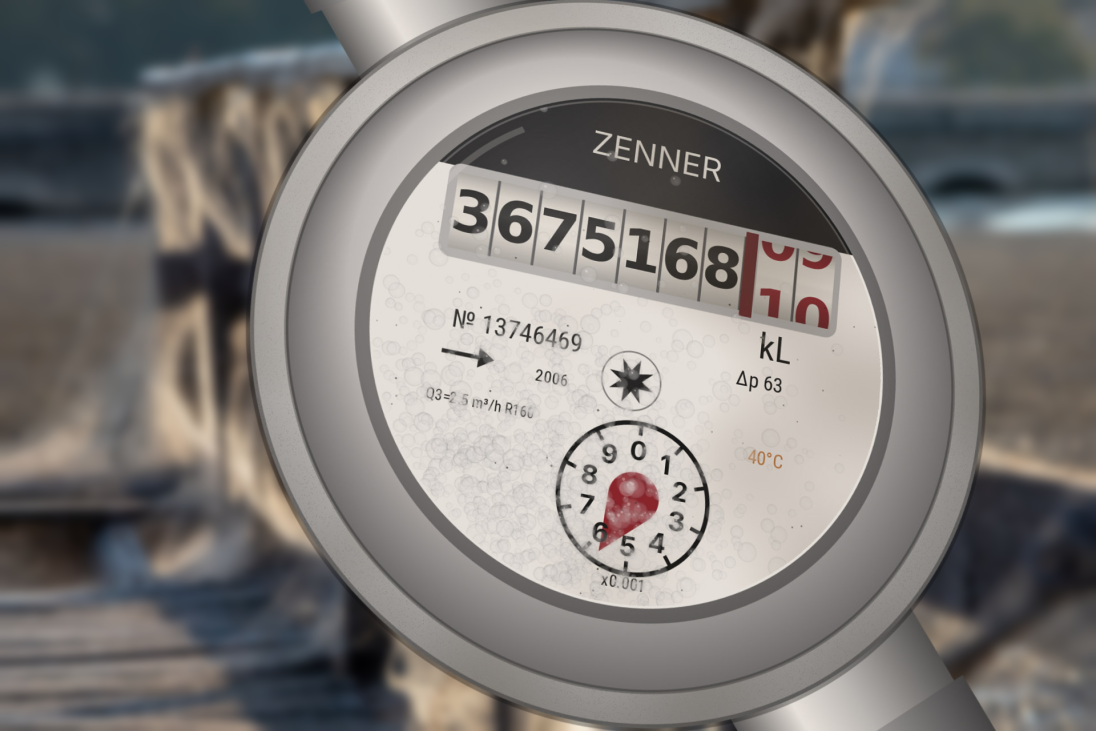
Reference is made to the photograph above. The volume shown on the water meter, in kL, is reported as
3675168.095 kL
